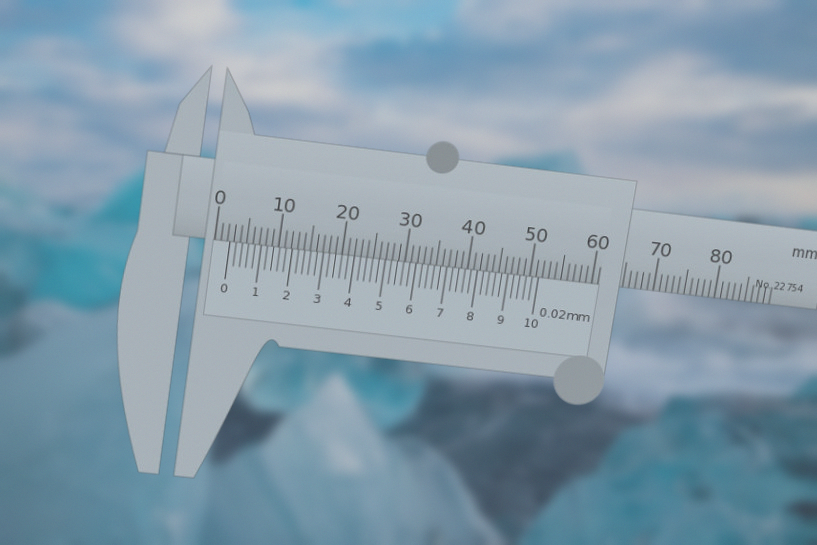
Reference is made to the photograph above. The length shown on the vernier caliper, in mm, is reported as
2.4 mm
